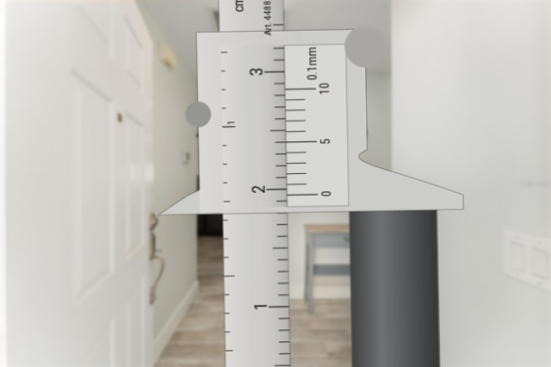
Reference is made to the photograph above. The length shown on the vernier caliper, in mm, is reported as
19.5 mm
